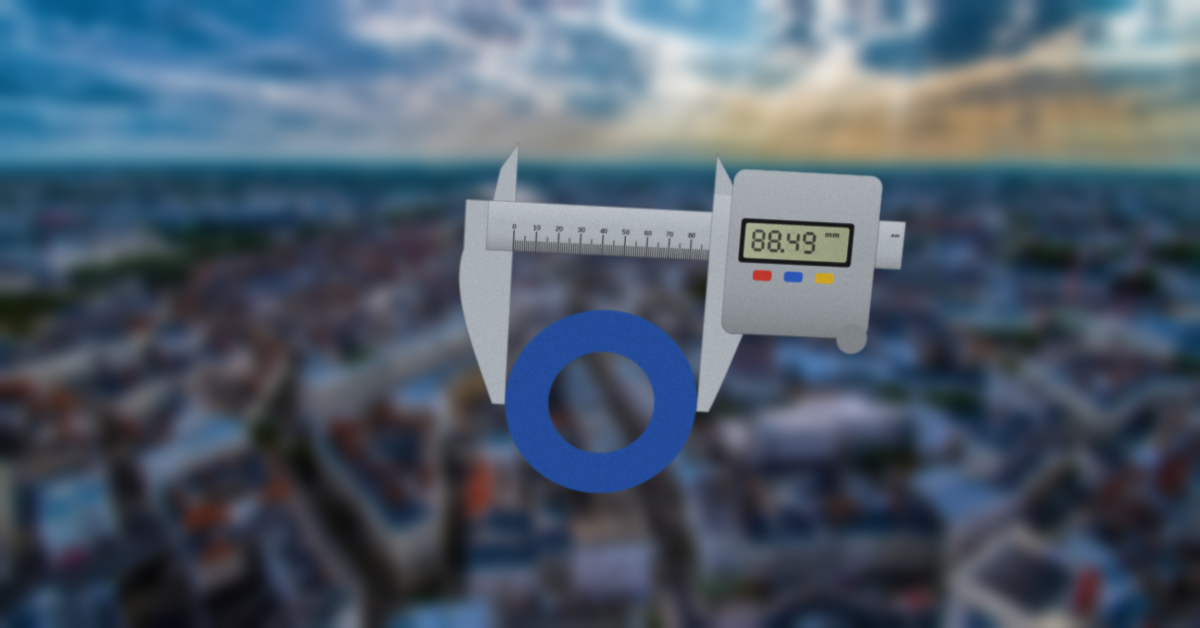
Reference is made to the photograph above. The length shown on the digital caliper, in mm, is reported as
88.49 mm
